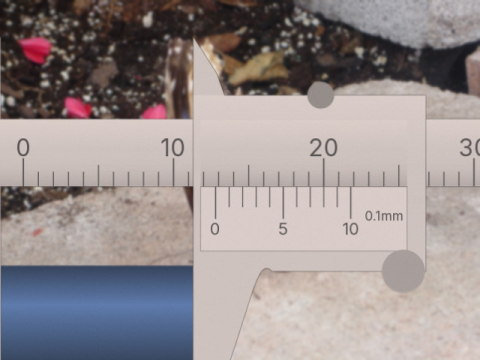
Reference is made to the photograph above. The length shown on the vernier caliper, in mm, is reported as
12.8 mm
